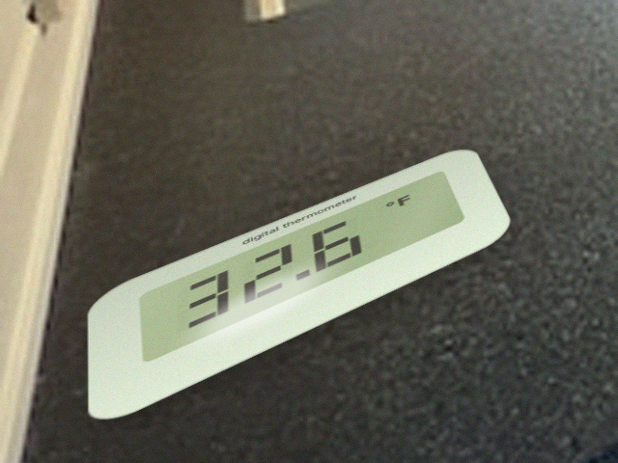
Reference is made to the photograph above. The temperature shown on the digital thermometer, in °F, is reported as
32.6 °F
